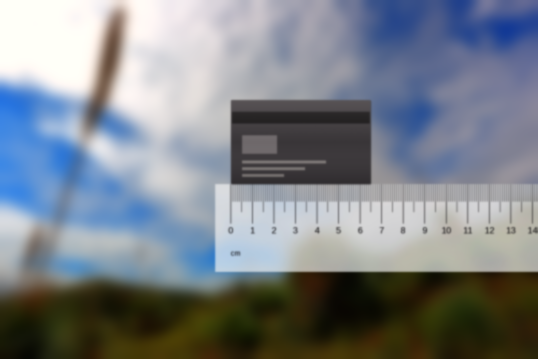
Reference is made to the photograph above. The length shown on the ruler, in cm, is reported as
6.5 cm
